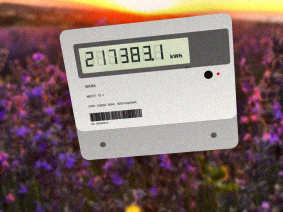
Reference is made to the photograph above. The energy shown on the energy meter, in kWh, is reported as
217383.1 kWh
